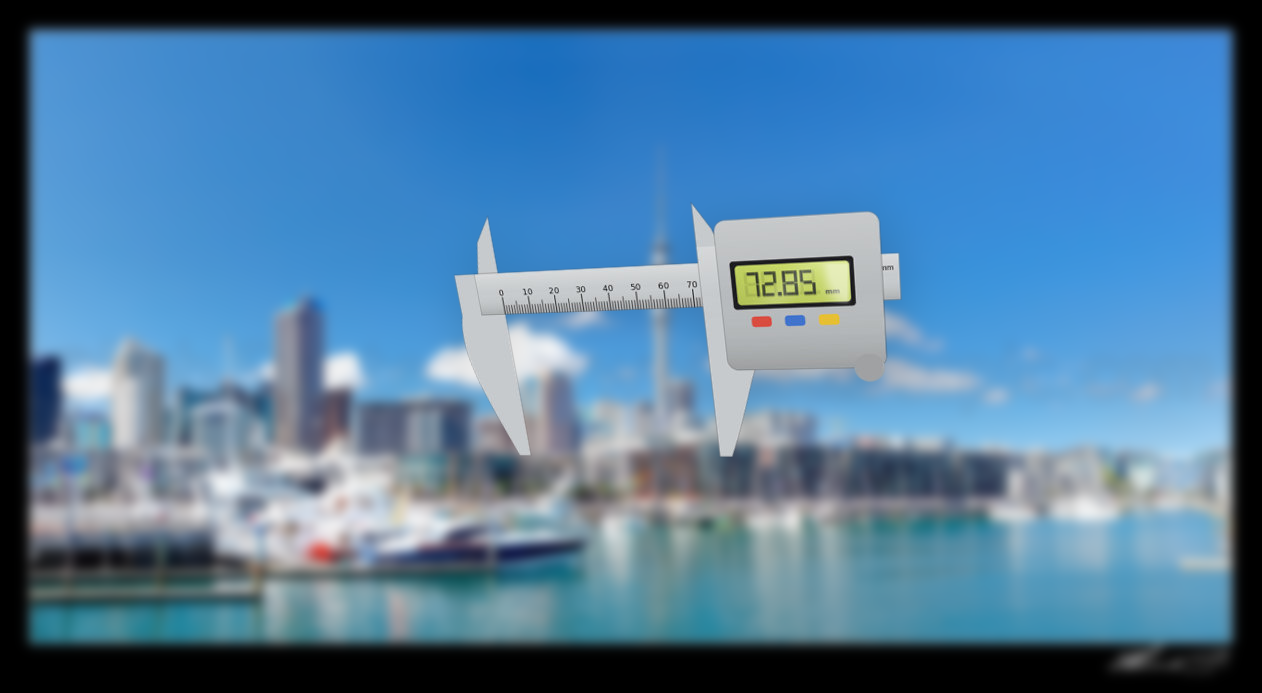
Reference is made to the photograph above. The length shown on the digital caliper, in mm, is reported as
72.85 mm
